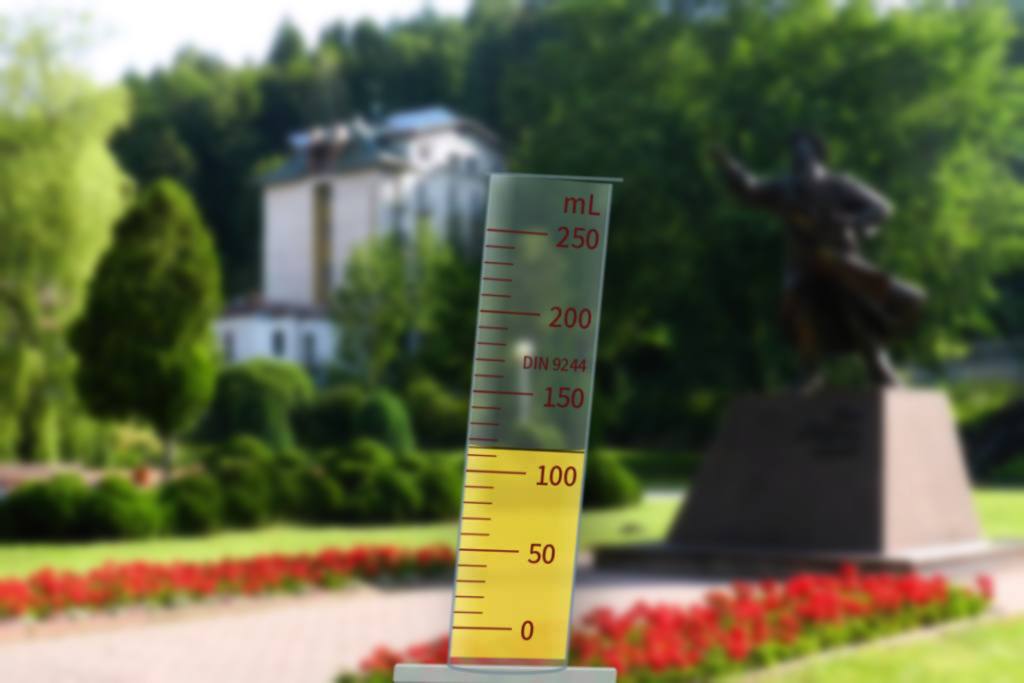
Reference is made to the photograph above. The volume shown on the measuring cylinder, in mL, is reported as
115 mL
